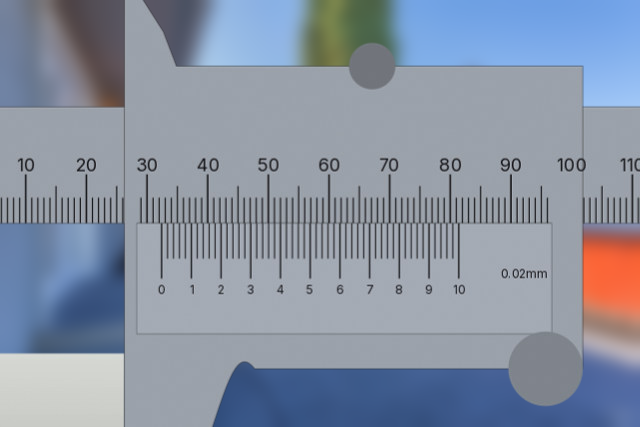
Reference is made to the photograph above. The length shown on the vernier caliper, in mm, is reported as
32.4 mm
